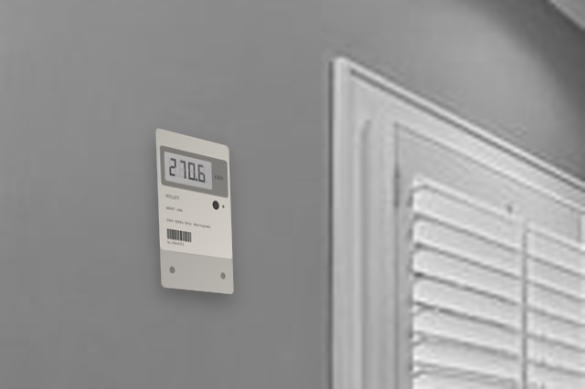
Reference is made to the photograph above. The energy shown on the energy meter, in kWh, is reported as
270.6 kWh
